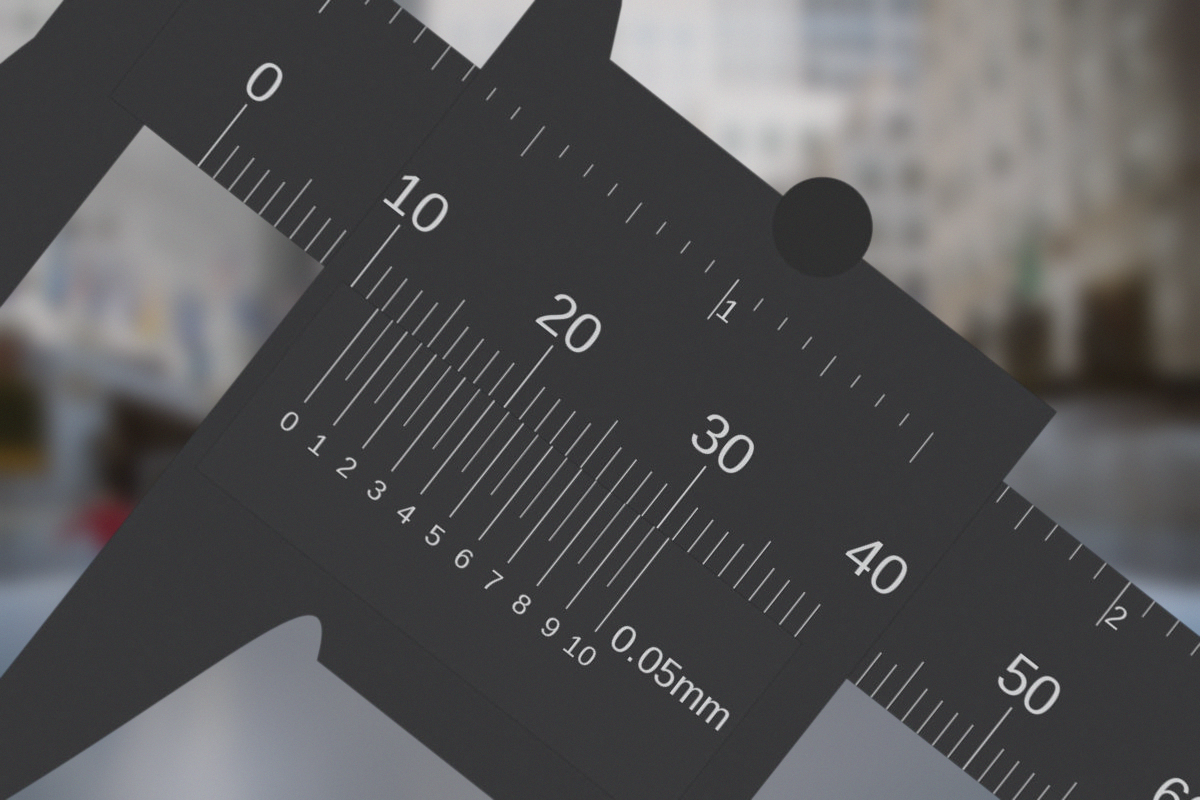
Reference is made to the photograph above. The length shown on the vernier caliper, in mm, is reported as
11.8 mm
